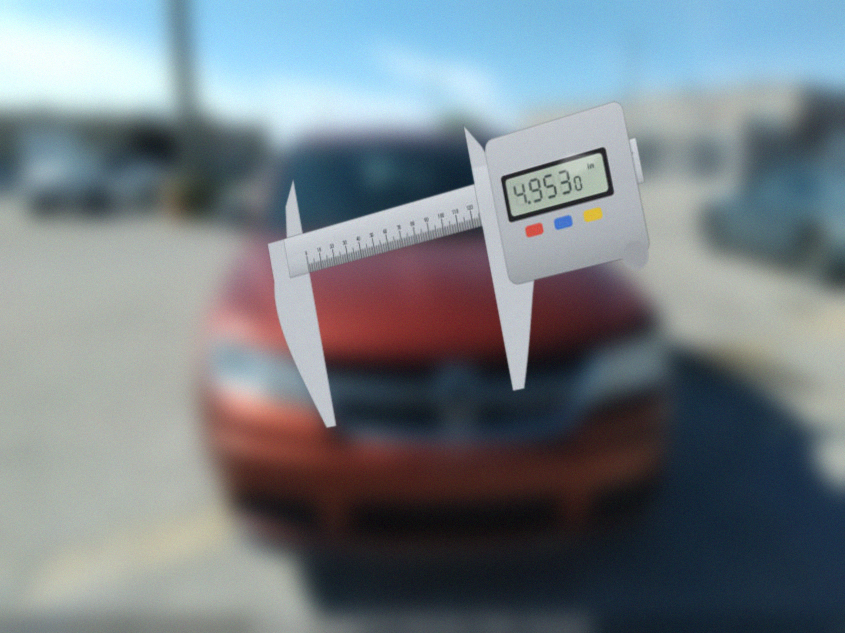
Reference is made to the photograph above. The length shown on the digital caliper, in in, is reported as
4.9530 in
